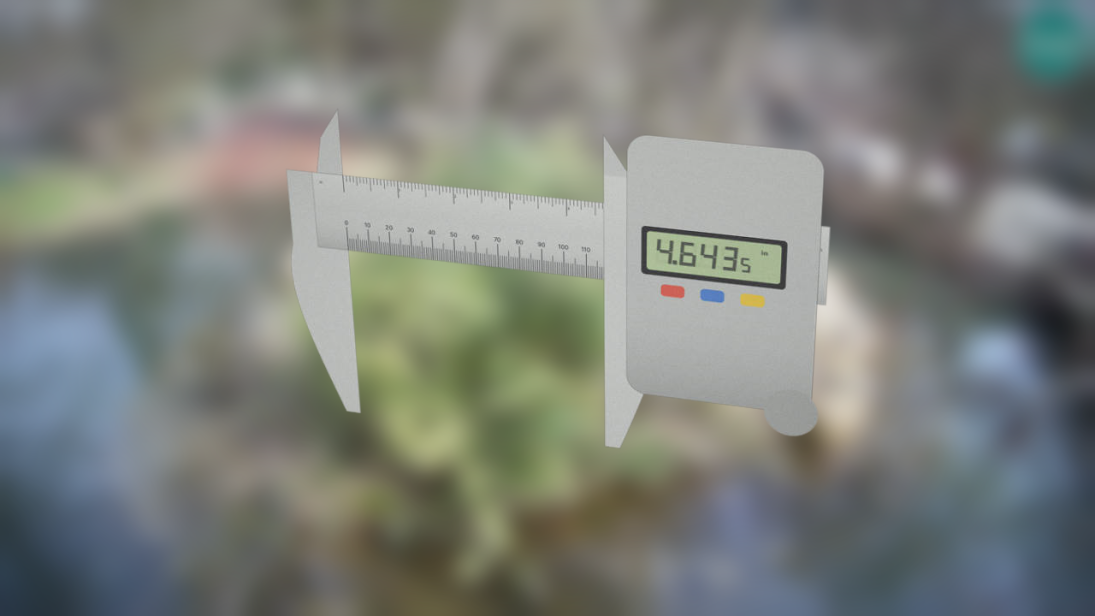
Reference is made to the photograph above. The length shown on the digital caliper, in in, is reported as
4.6435 in
